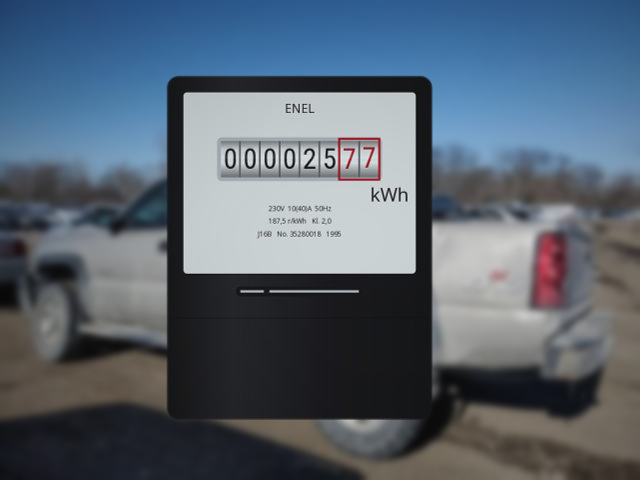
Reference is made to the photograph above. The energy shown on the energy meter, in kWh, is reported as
25.77 kWh
